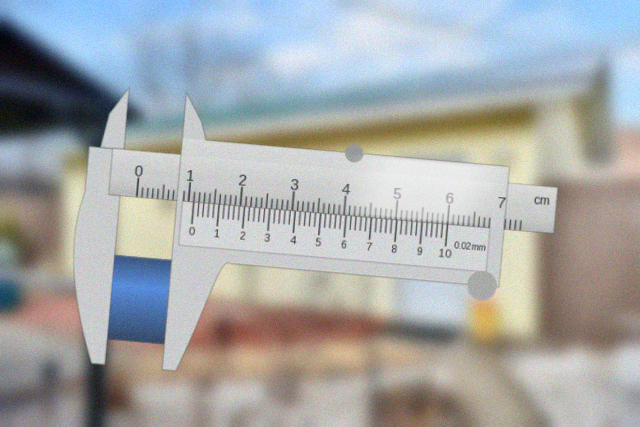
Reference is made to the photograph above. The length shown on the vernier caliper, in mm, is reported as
11.0 mm
